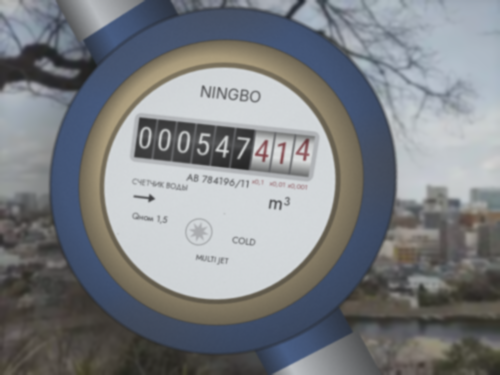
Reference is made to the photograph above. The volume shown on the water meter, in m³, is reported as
547.414 m³
